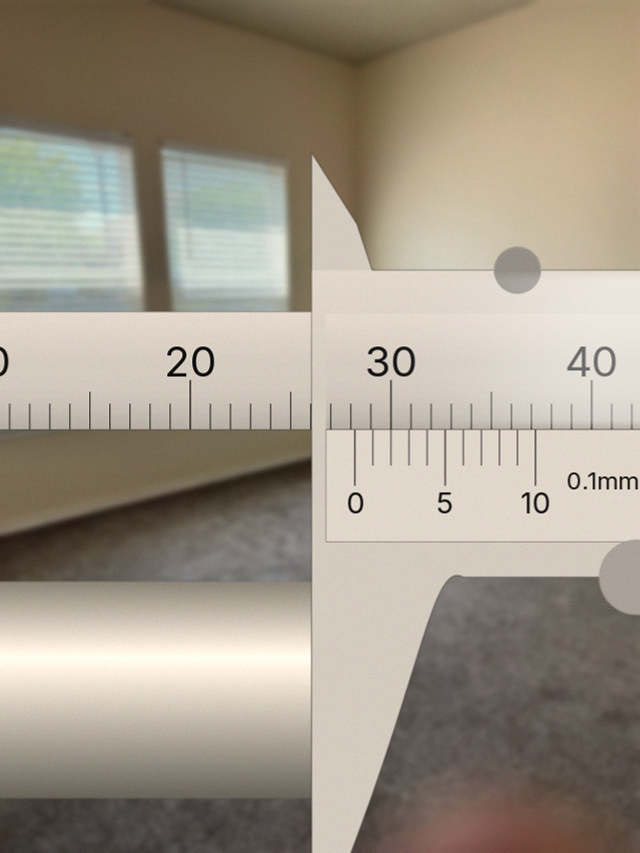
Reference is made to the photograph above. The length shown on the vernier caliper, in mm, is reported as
28.2 mm
